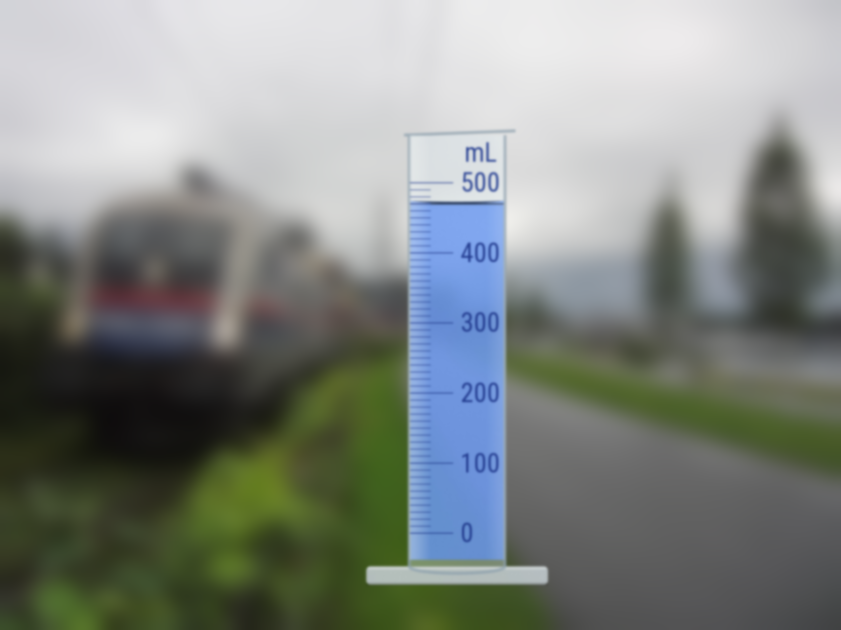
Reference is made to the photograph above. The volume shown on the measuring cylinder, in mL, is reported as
470 mL
